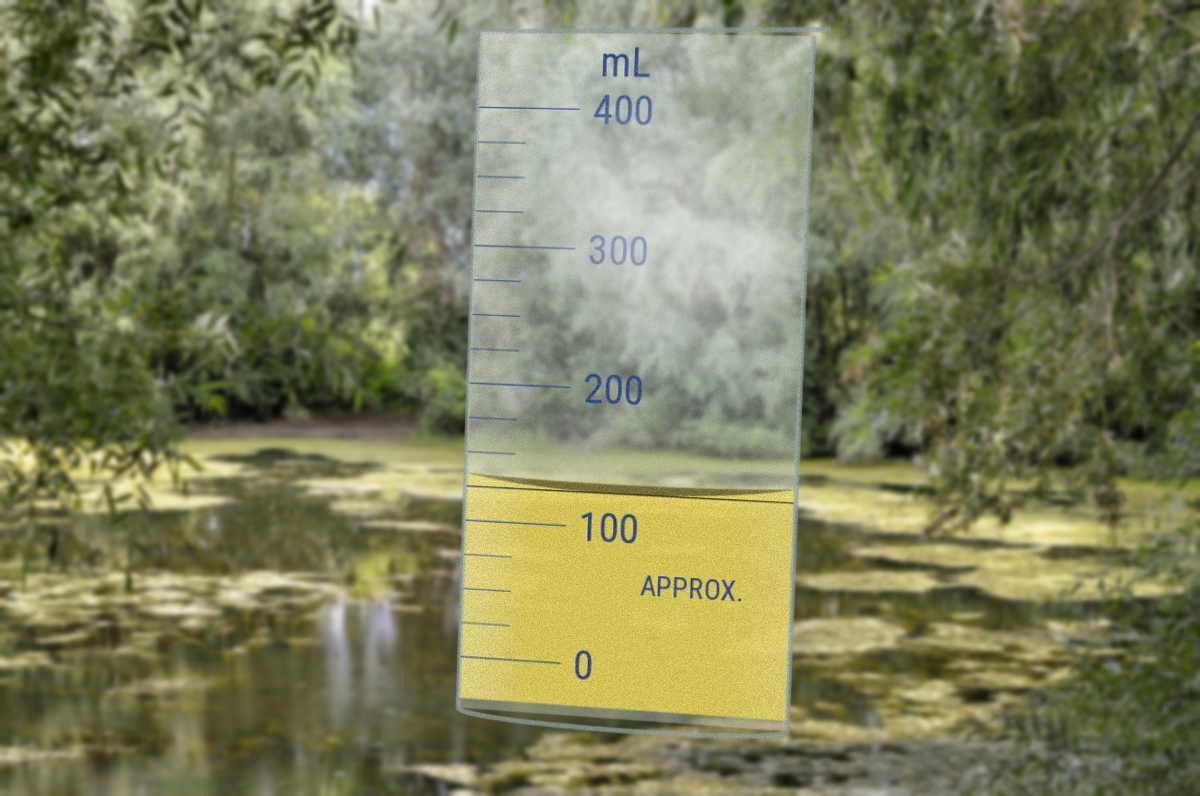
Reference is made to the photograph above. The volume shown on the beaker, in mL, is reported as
125 mL
